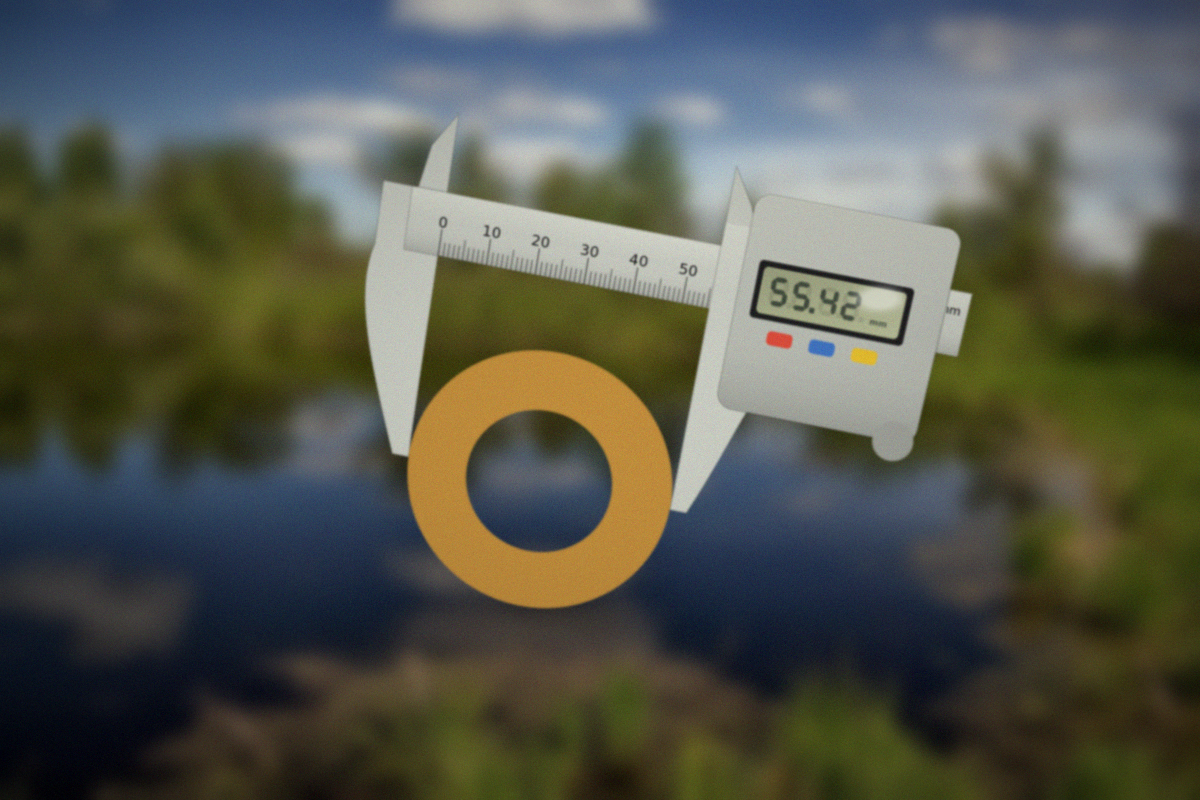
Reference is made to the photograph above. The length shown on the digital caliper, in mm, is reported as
55.42 mm
